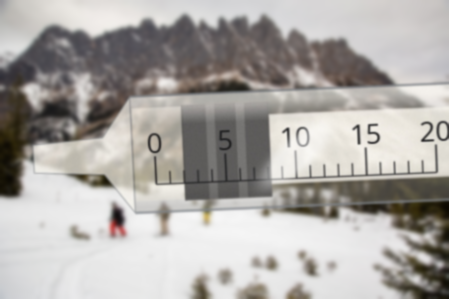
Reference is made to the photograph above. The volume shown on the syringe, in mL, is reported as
2 mL
